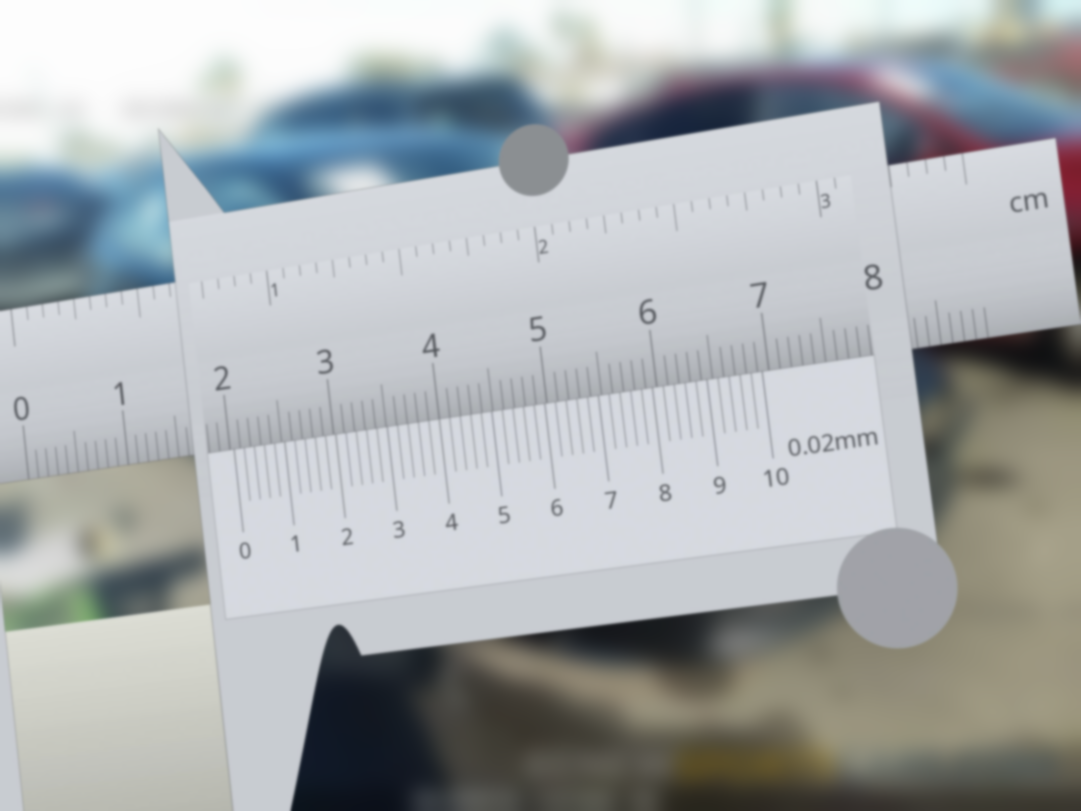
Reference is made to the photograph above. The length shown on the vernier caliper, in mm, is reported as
20.4 mm
